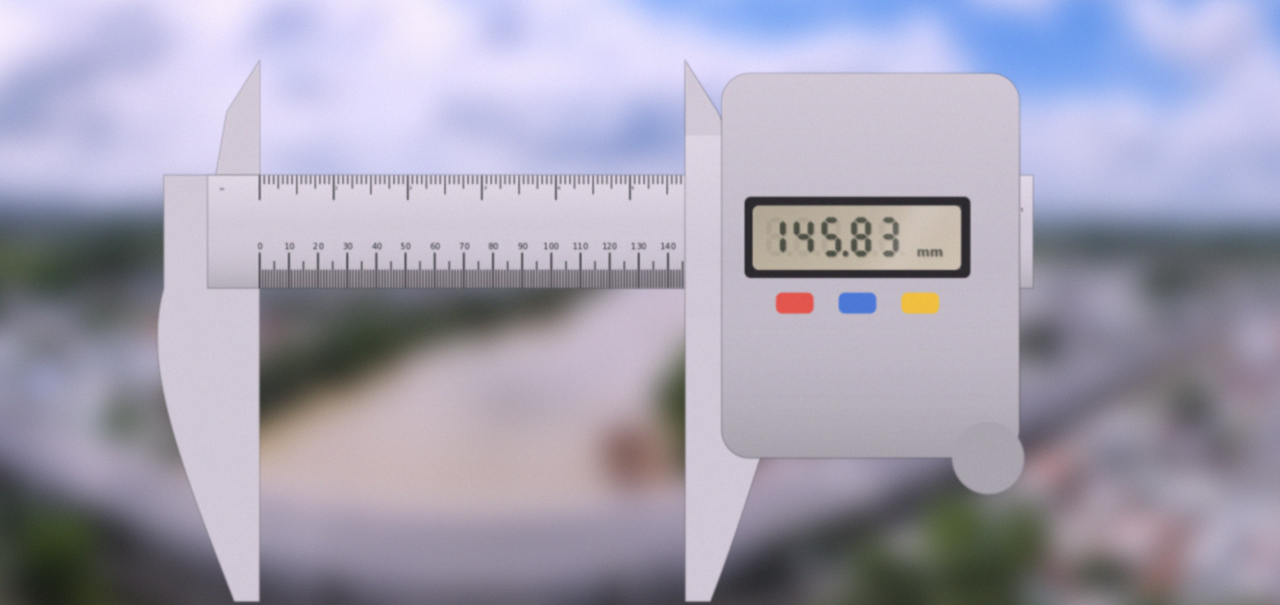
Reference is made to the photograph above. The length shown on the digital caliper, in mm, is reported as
145.83 mm
